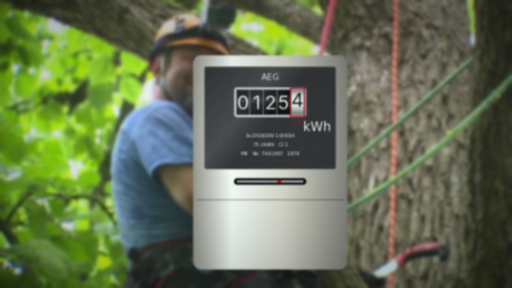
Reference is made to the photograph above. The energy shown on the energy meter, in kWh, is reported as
125.4 kWh
